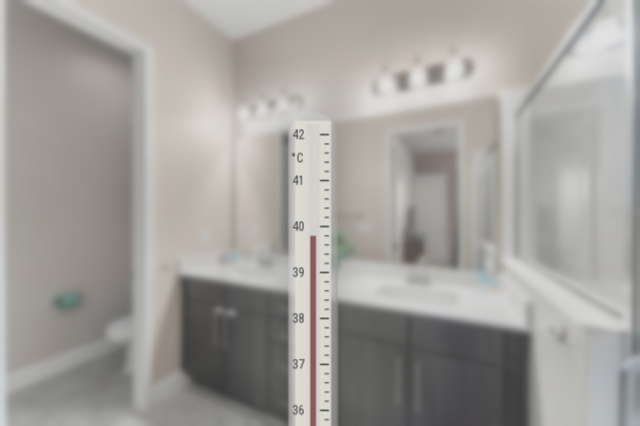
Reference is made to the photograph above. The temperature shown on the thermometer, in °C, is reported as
39.8 °C
